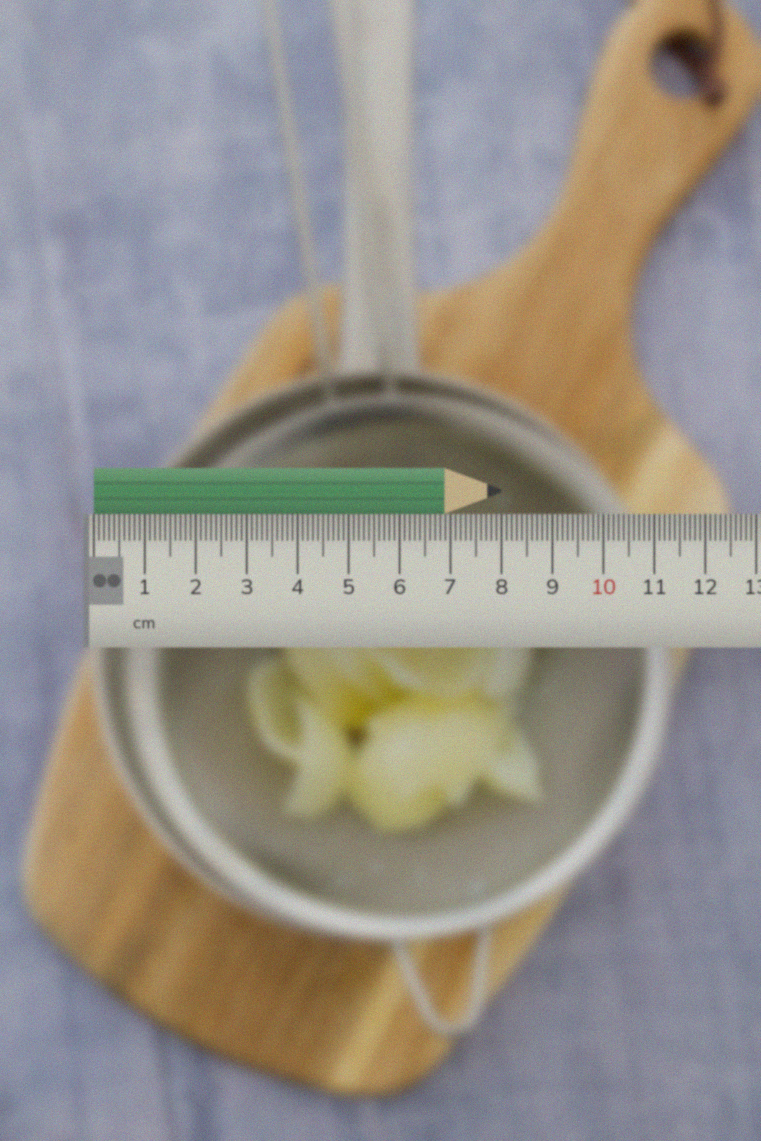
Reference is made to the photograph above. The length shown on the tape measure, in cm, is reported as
8 cm
